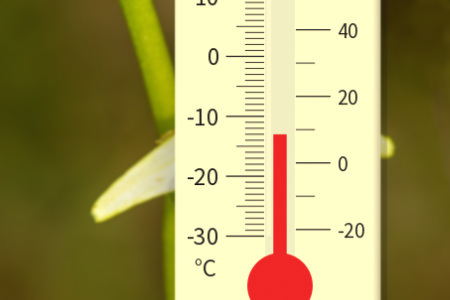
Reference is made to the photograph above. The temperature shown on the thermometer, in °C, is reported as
-13 °C
